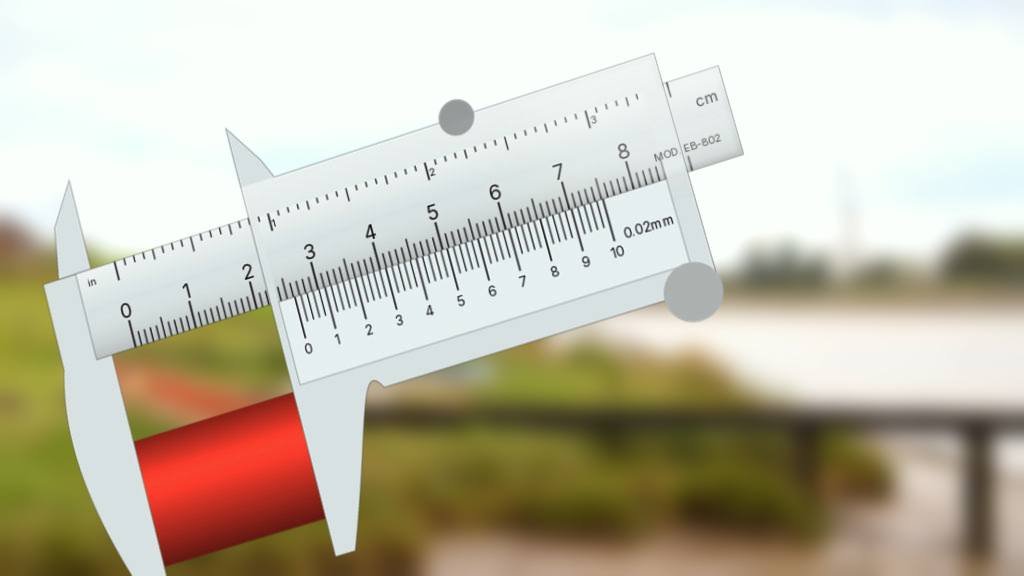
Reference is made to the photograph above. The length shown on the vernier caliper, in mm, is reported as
26.2 mm
